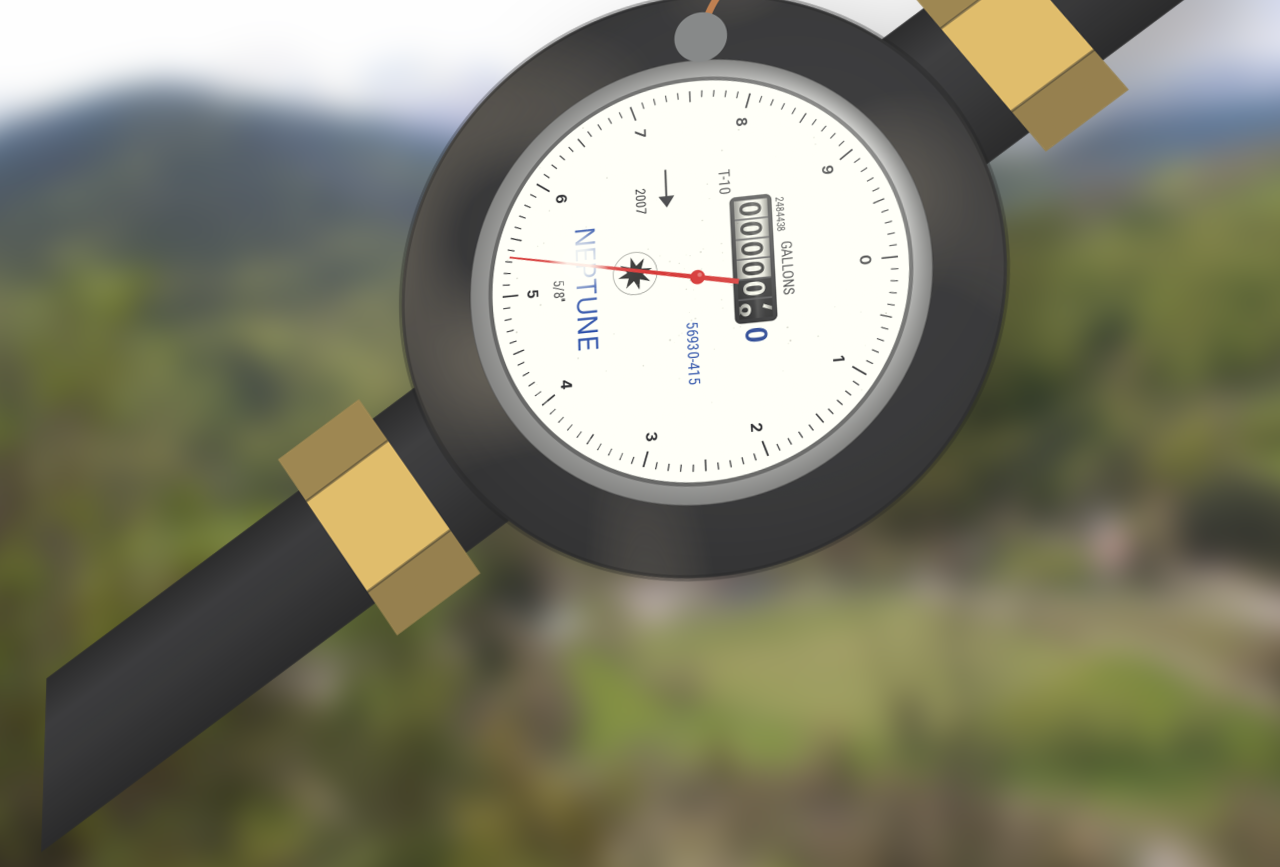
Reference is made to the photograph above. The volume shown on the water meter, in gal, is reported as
75.3 gal
